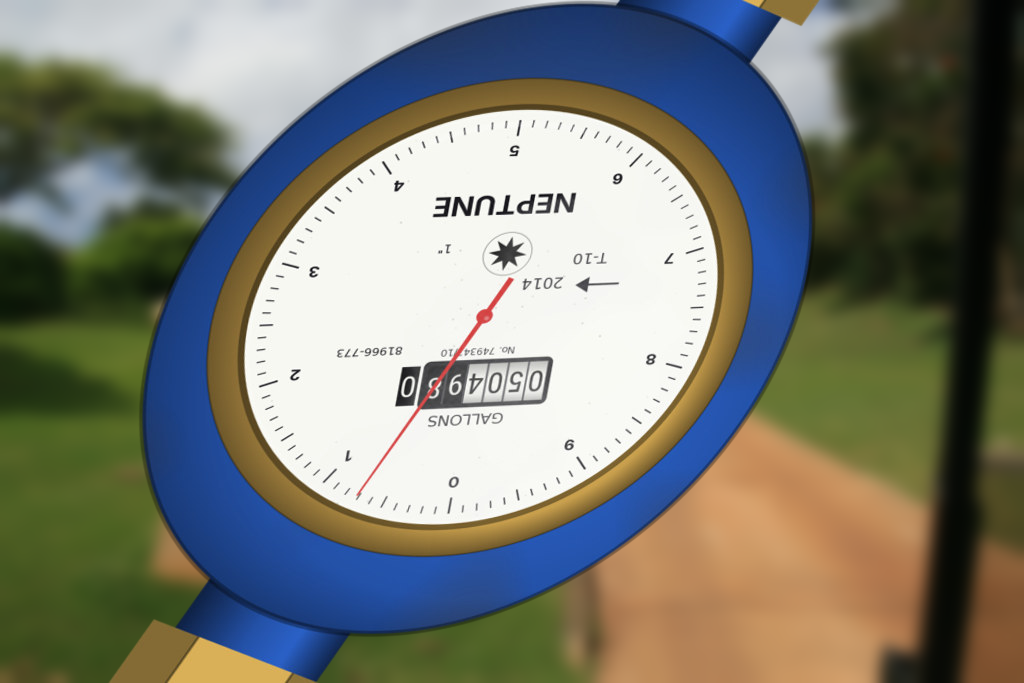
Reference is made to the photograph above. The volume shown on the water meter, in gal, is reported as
504980.7 gal
